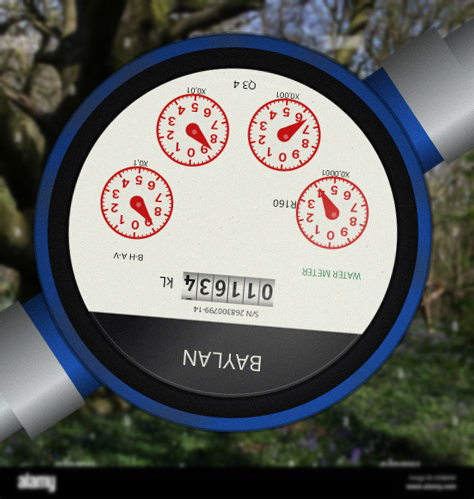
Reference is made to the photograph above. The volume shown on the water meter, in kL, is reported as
11633.8864 kL
